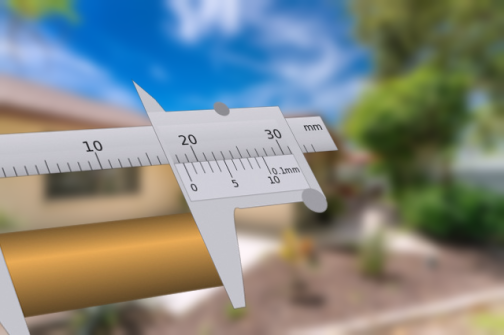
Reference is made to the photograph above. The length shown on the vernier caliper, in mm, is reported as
18.4 mm
